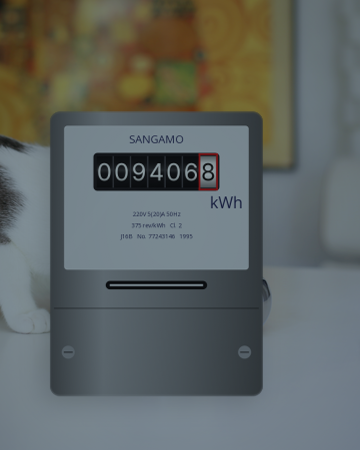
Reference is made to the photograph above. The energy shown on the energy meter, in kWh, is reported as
9406.8 kWh
